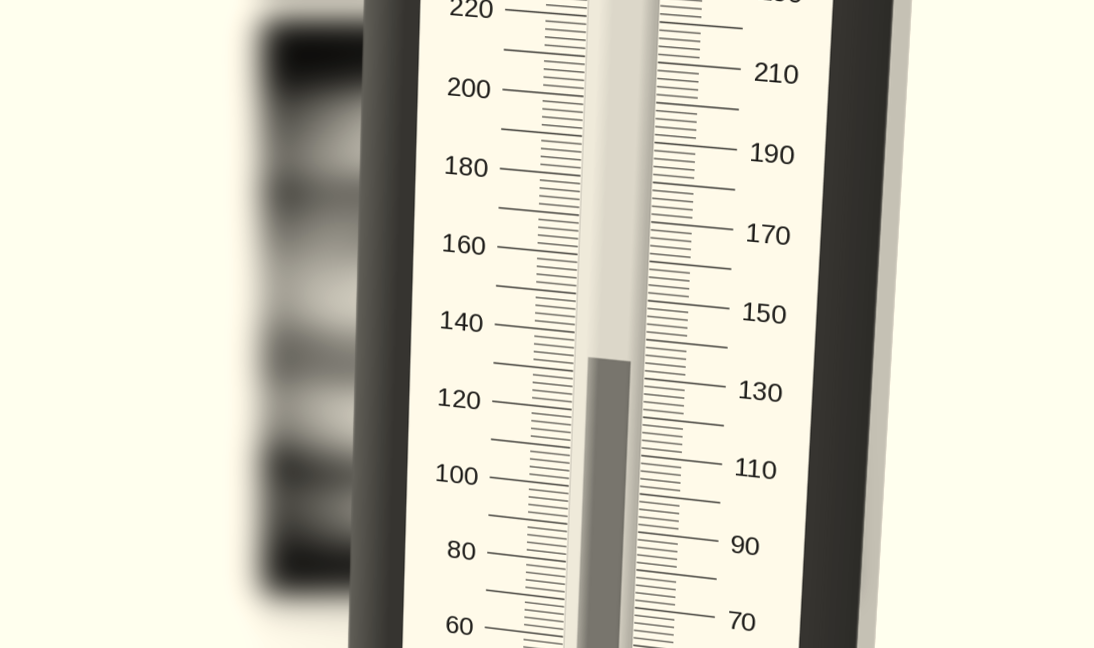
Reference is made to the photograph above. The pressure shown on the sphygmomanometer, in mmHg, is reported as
134 mmHg
